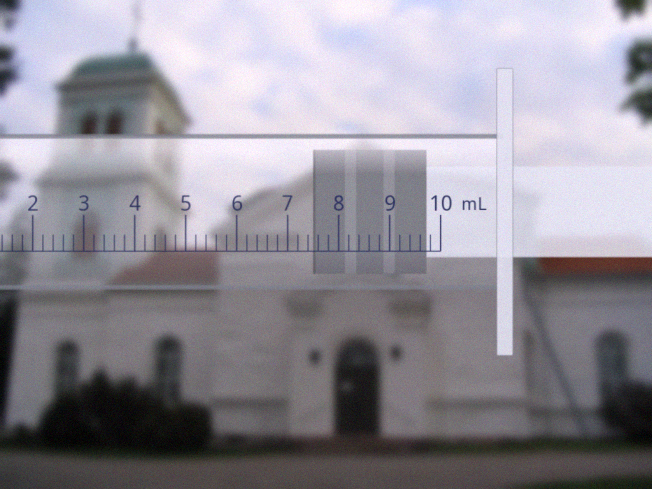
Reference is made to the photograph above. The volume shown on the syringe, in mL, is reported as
7.5 mL
